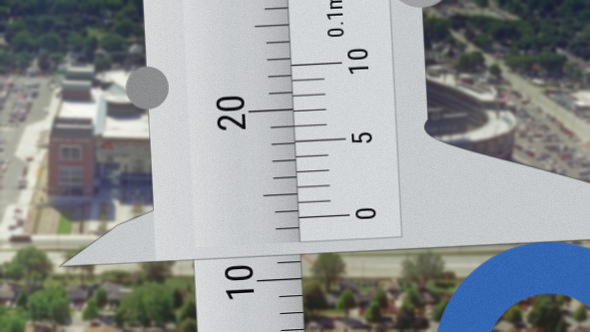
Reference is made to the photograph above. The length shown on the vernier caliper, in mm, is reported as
13.6 mm
